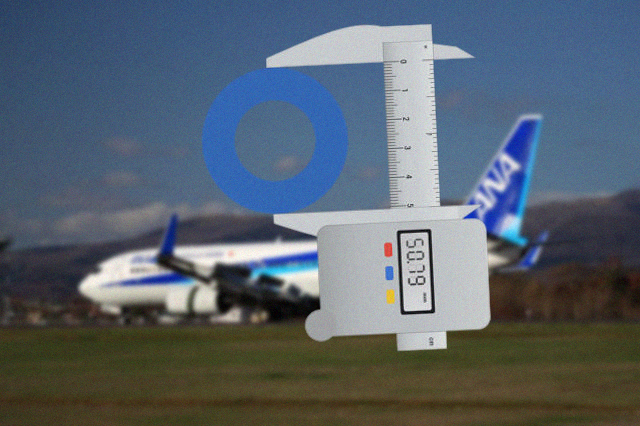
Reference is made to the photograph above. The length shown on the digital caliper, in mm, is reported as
50.79 mm
